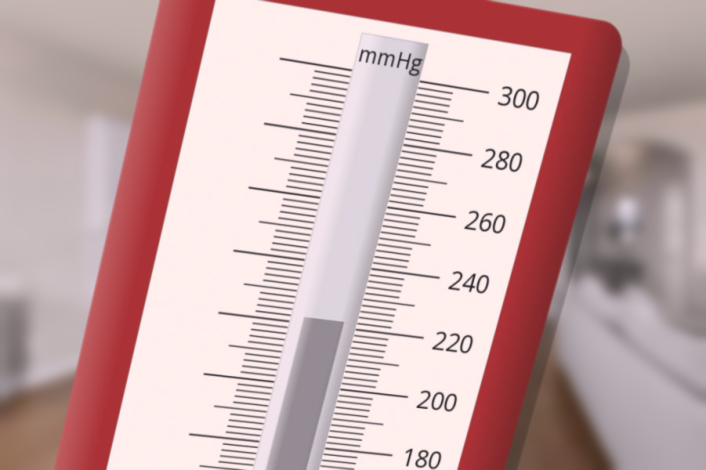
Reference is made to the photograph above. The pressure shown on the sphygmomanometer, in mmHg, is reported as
222 mmHg
